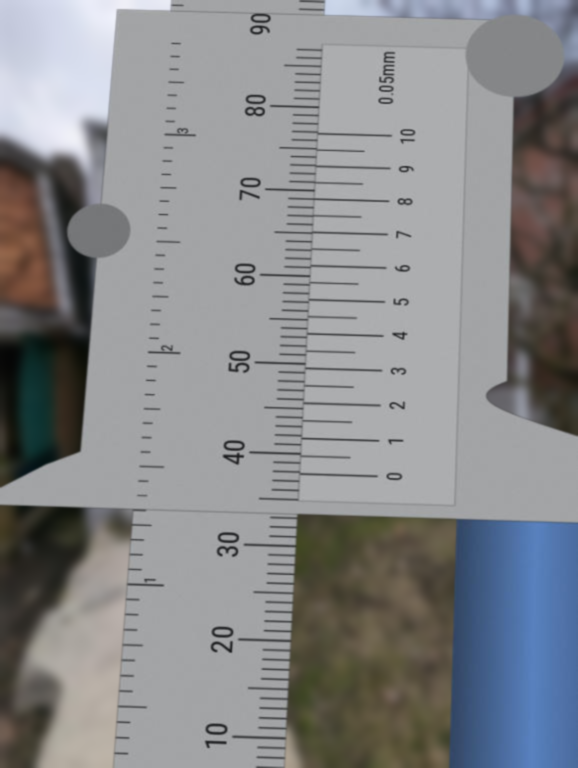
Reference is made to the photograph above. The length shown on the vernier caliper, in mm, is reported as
37.8 mm
